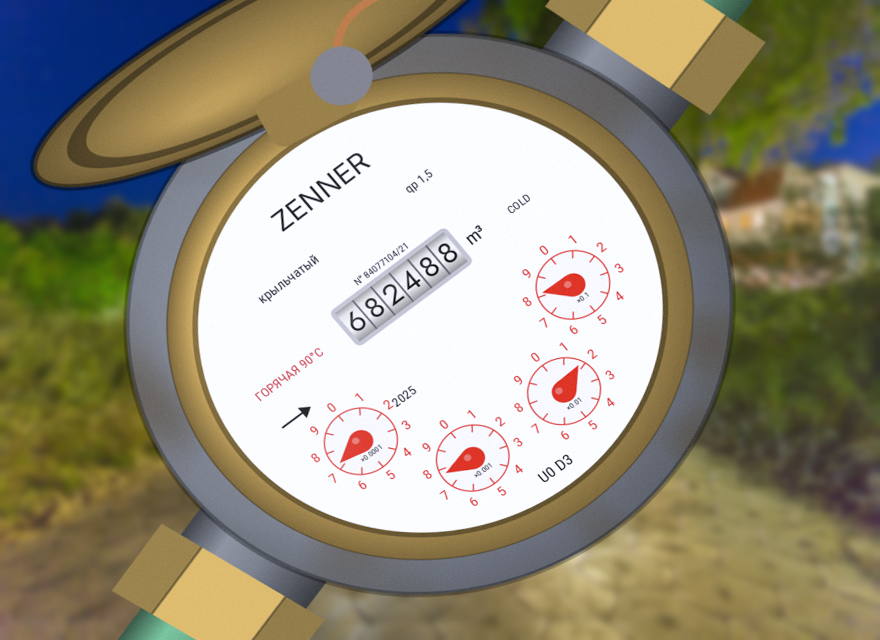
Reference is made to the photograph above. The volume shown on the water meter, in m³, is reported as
682488.8177 m³
